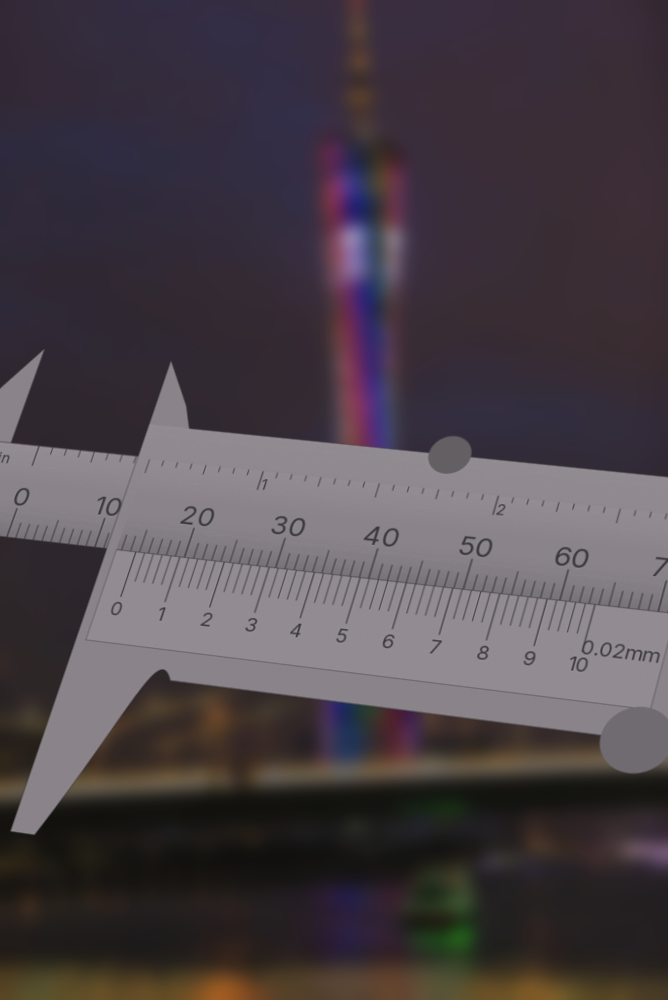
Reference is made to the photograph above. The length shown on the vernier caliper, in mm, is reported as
14.6 mm
